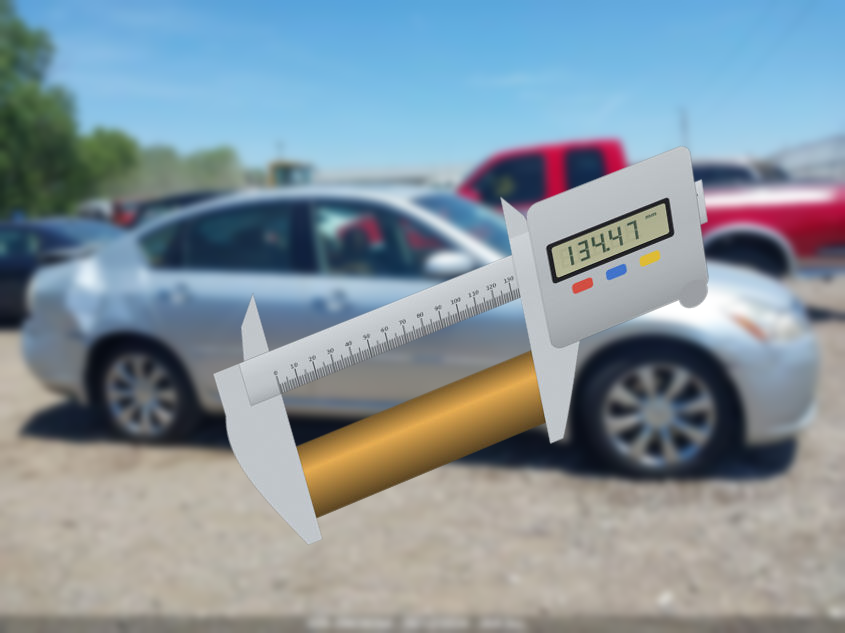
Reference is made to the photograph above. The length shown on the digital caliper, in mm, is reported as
134.47 mm
